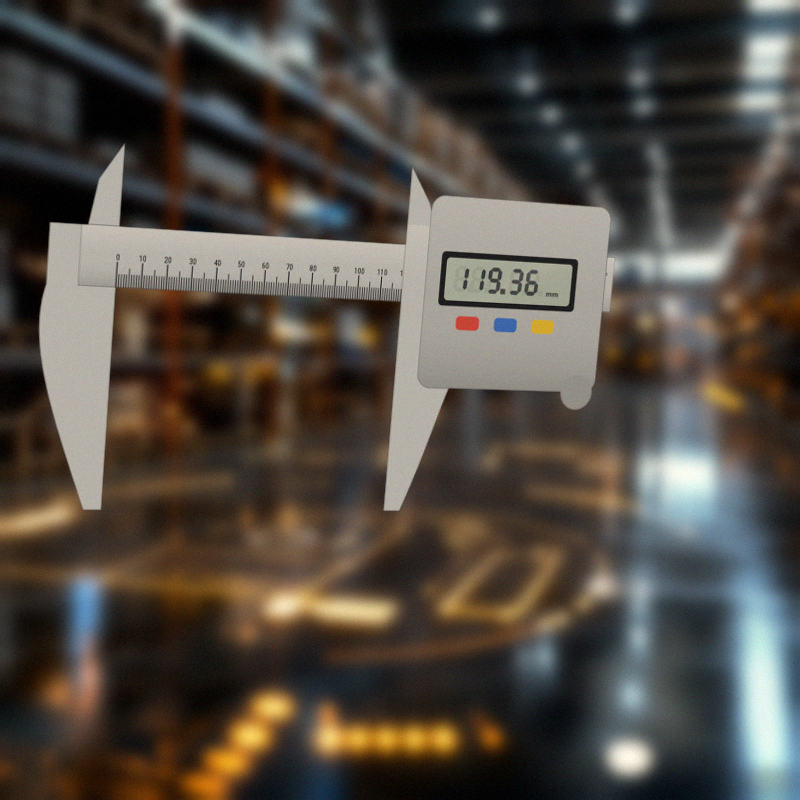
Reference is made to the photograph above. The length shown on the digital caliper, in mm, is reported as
119.36 mm
